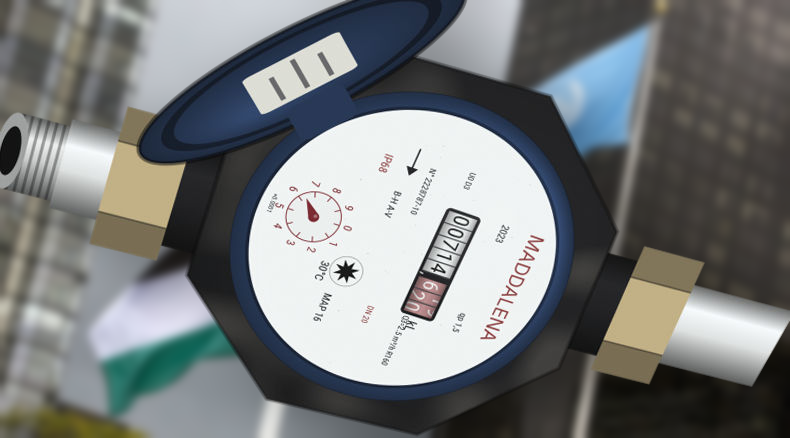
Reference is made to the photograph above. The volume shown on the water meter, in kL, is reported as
714.6196 kL
